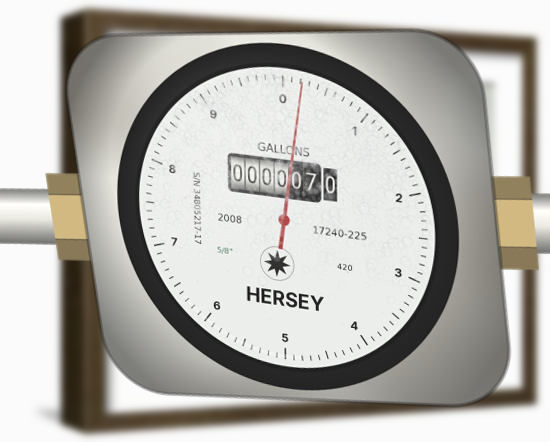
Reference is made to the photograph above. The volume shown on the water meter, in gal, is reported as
70.2 gal
